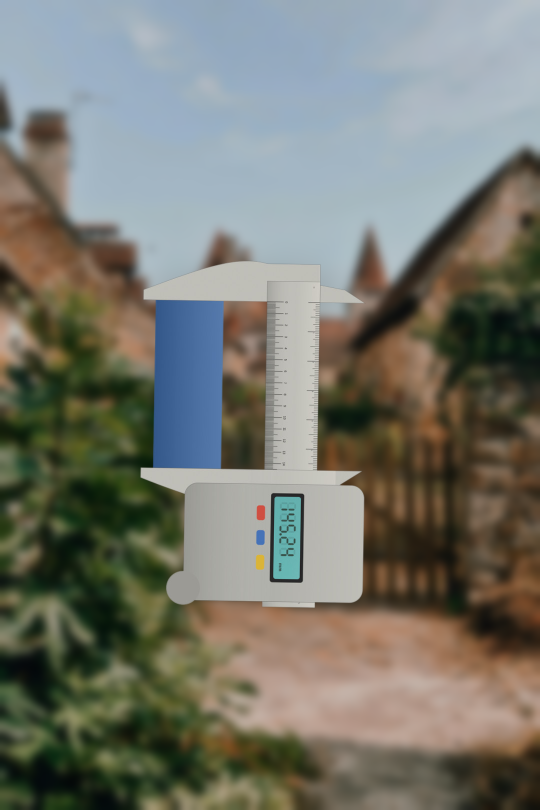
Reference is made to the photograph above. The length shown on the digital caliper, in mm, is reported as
145.24 mm
